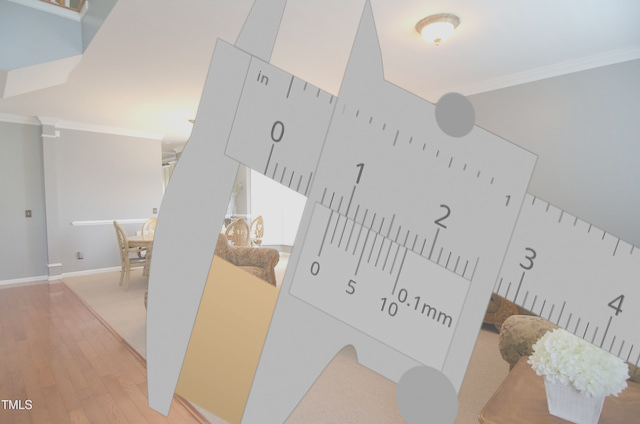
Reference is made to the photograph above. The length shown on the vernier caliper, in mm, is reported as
8.4 mm
